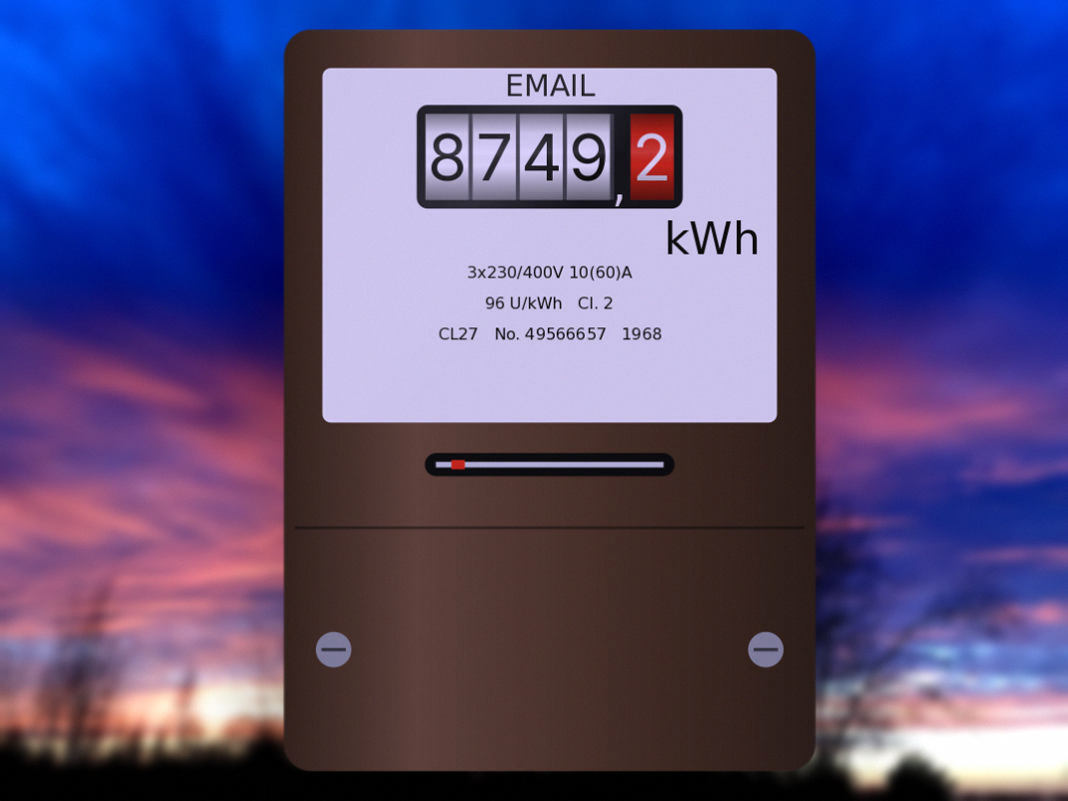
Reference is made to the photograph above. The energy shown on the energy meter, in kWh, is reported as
8749.2 kWh
